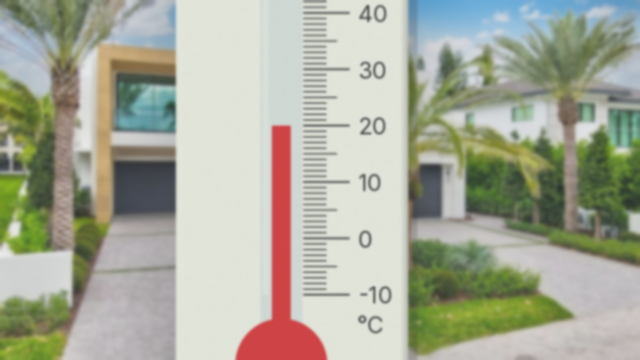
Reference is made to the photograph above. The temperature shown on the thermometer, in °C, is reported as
20 °C
